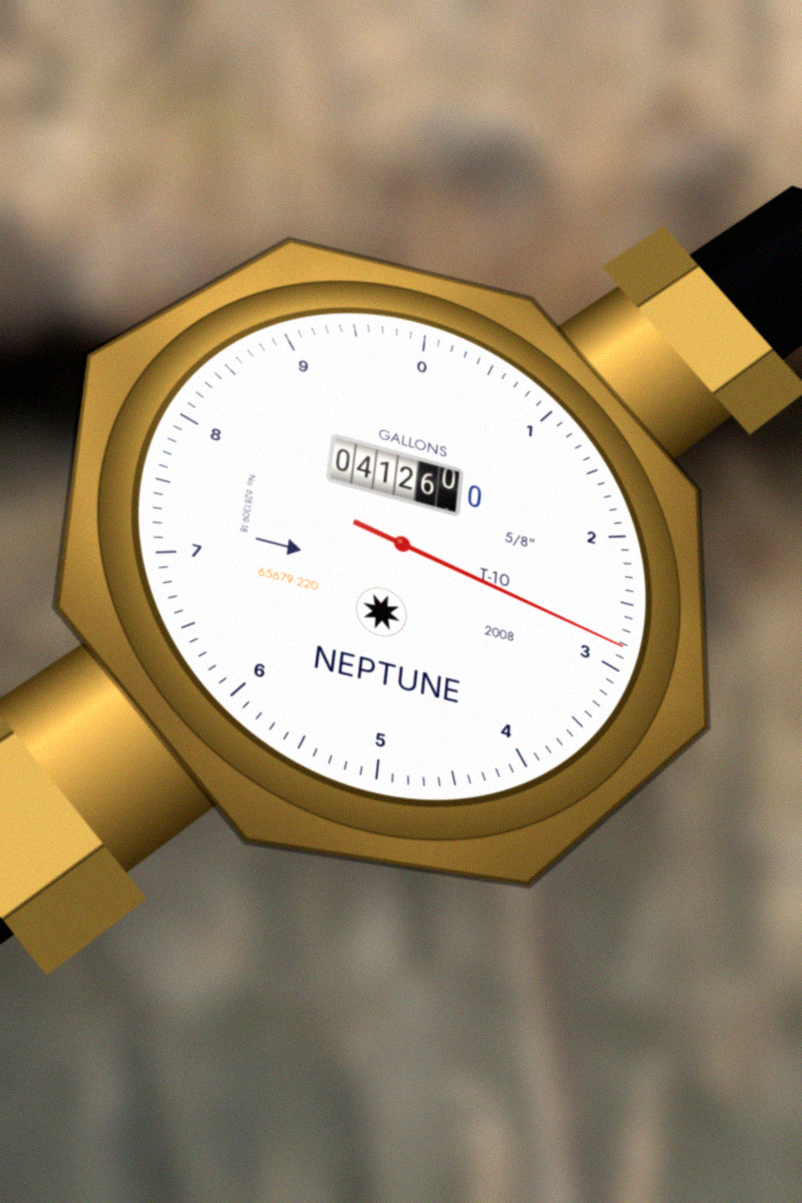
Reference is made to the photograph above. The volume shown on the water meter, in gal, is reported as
412602.8 gal
